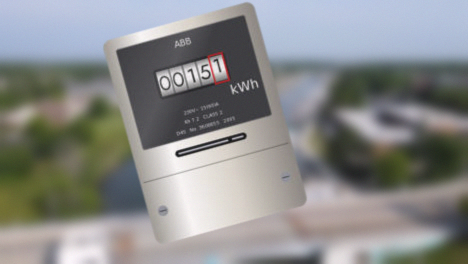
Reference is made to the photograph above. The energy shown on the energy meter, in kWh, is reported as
15.1 kWh
